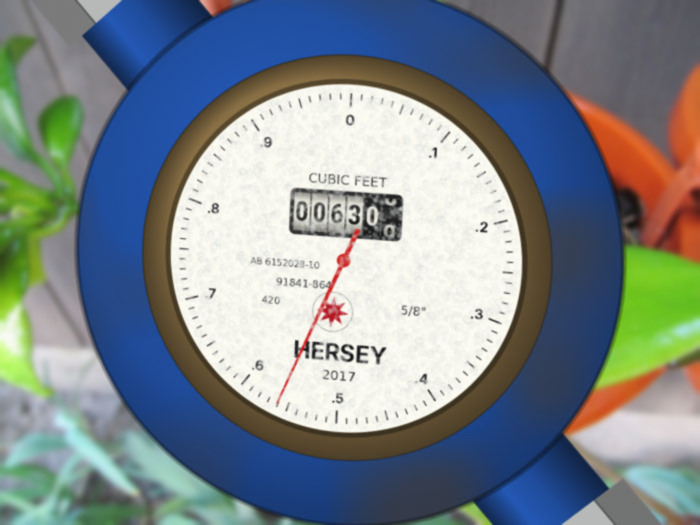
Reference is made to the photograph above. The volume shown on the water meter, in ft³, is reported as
6308.56 ft³
